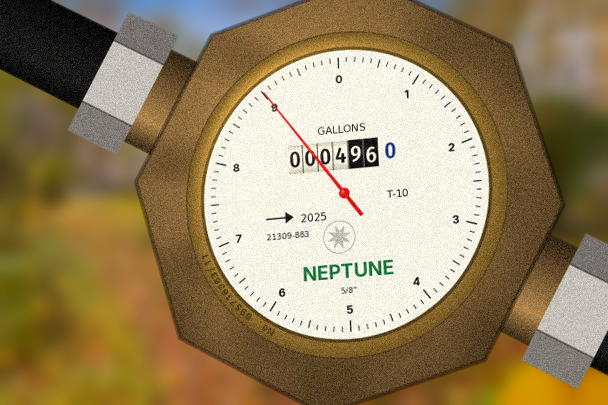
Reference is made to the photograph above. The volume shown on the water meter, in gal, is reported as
4959.0 gal
